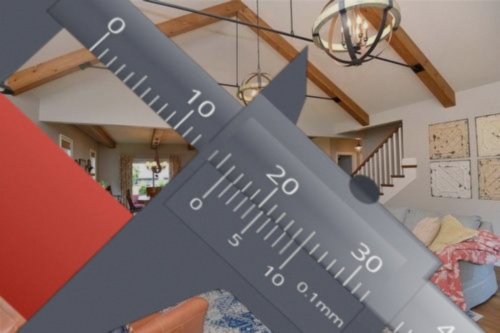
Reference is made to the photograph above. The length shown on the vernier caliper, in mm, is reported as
16.0 mm
